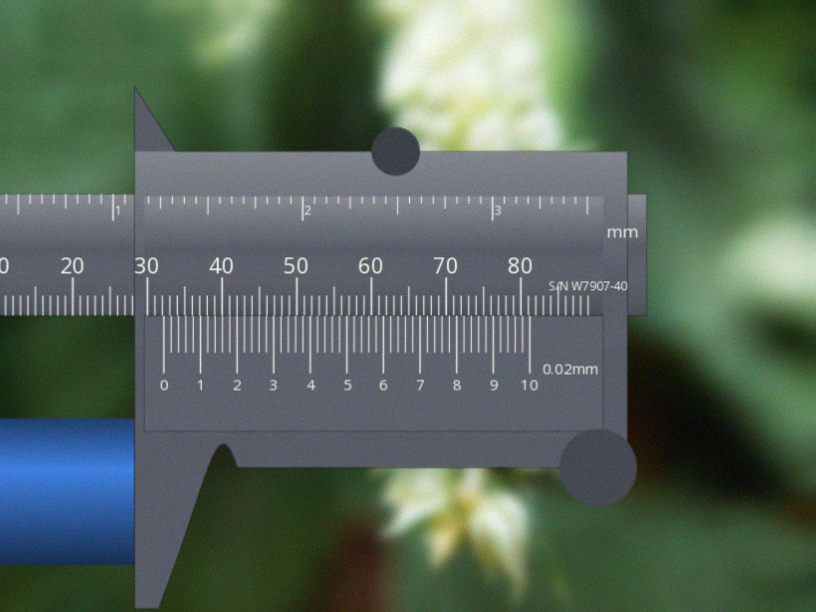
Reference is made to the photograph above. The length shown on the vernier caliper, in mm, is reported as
32.2 mm
